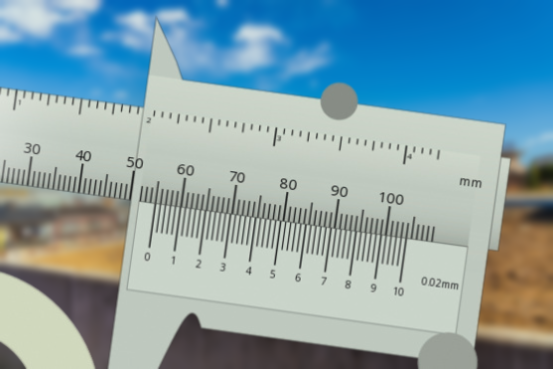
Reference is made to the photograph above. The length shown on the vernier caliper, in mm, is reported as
55.0 mm
